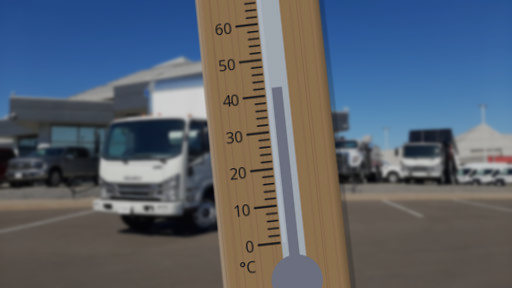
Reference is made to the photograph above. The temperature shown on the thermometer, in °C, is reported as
42 °C
